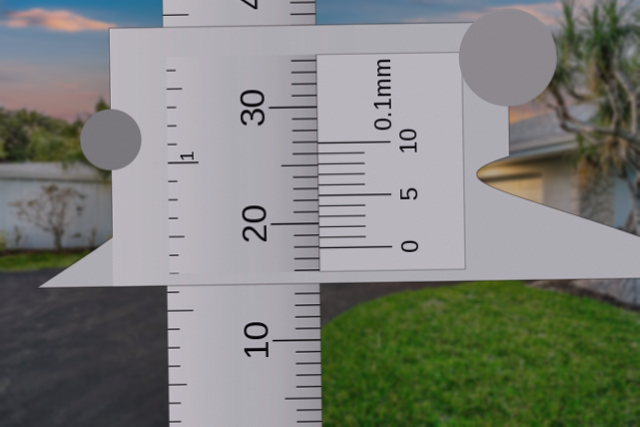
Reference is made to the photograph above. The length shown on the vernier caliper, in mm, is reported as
17.9 mm
